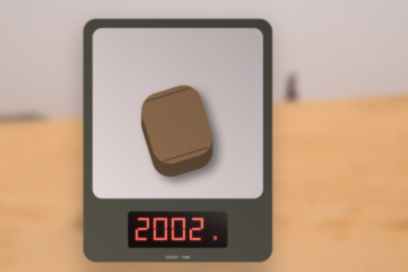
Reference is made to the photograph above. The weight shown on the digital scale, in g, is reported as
2002 g
